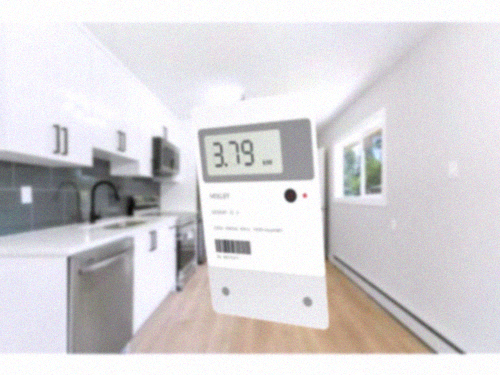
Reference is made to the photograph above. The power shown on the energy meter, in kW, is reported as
3.79 kW
